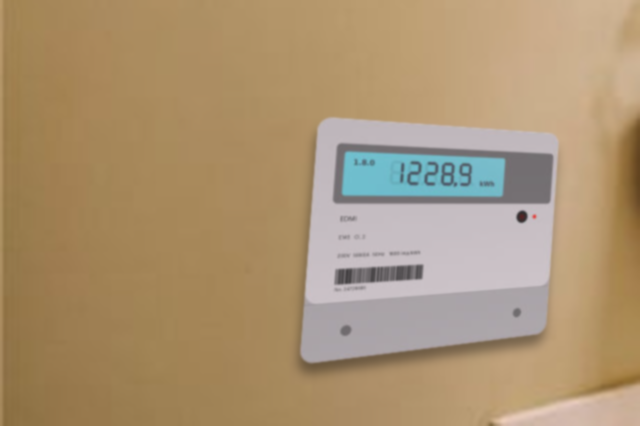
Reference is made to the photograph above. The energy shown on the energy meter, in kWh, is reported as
1228.9 kWh
